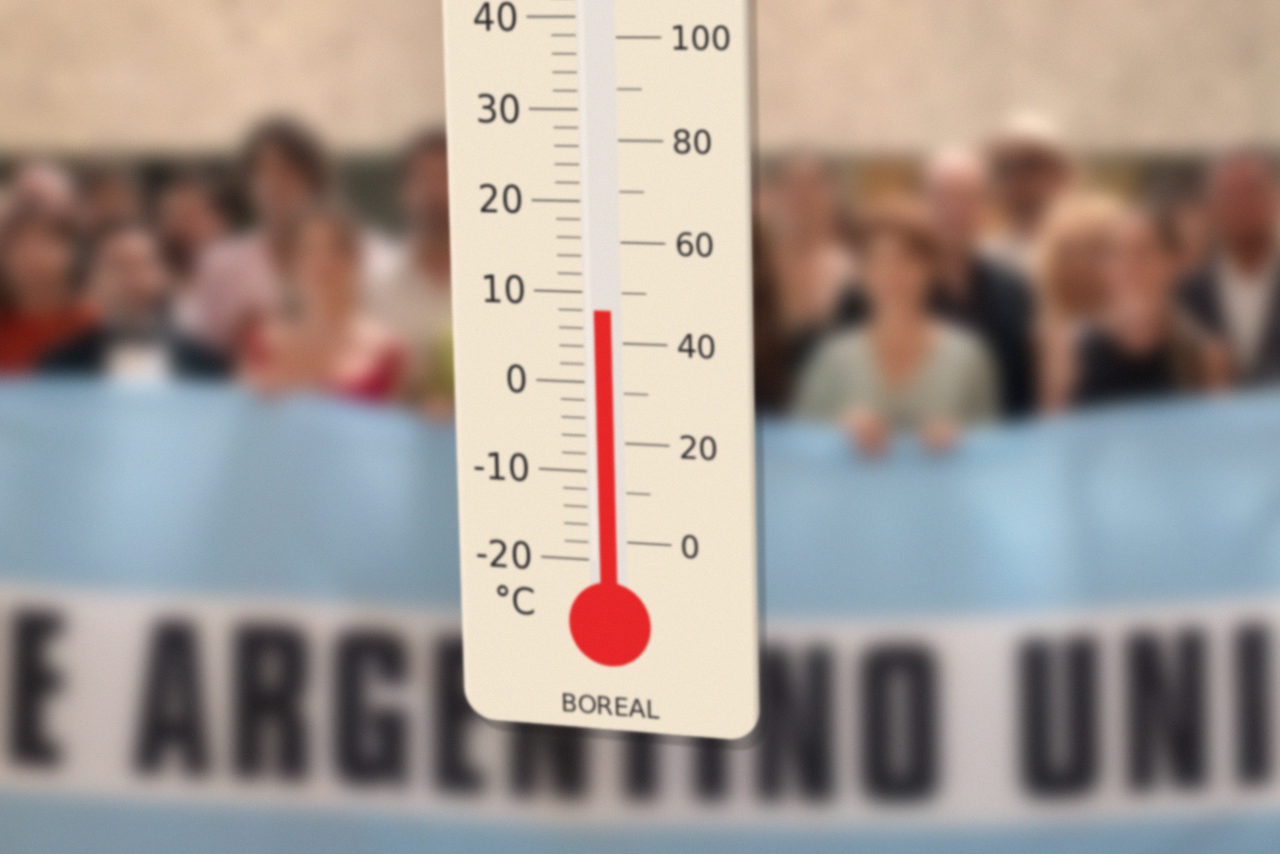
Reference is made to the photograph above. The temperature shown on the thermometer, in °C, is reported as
8 °C
